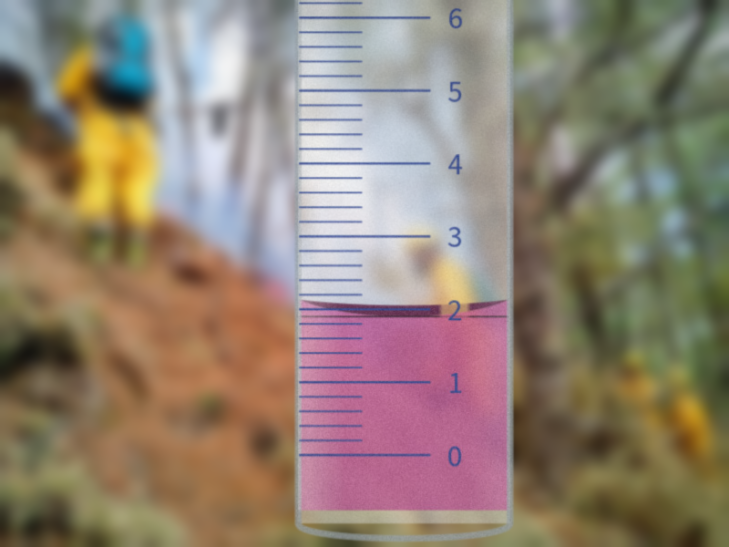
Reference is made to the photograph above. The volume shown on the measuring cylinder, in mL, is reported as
1.9 mL
